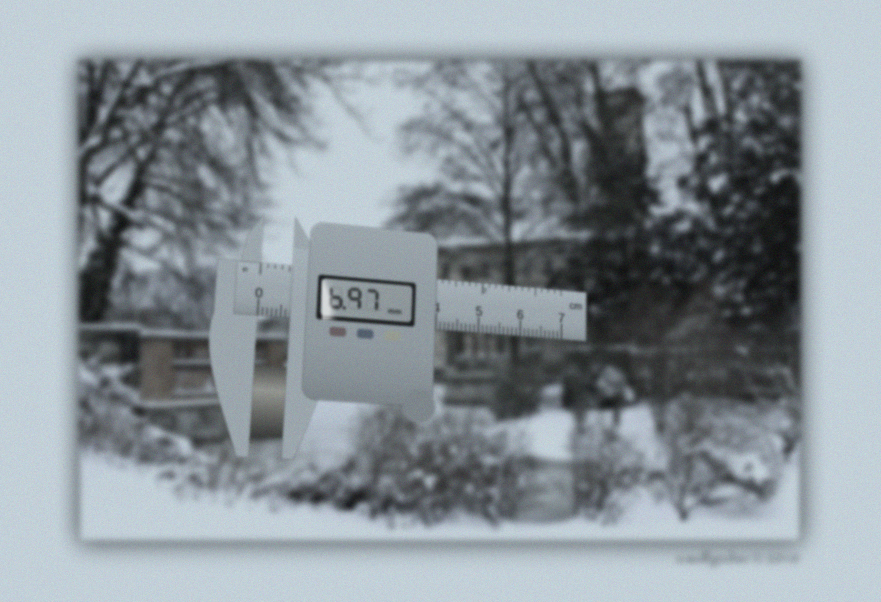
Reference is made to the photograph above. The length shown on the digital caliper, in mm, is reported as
6.97 mm
